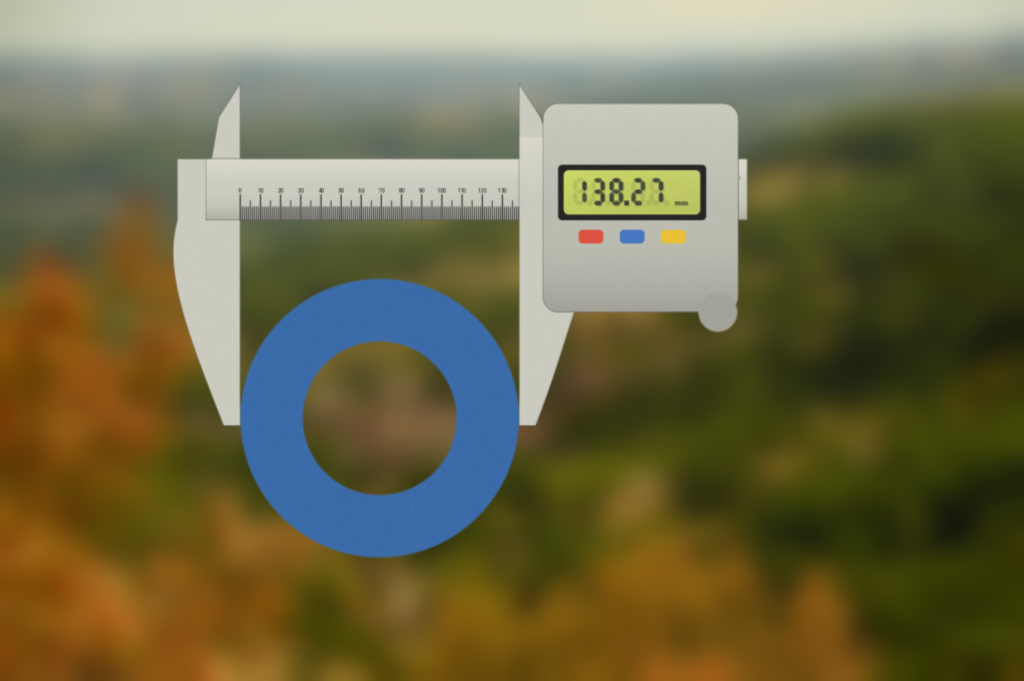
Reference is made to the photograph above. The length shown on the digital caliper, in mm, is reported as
138.27 mm
